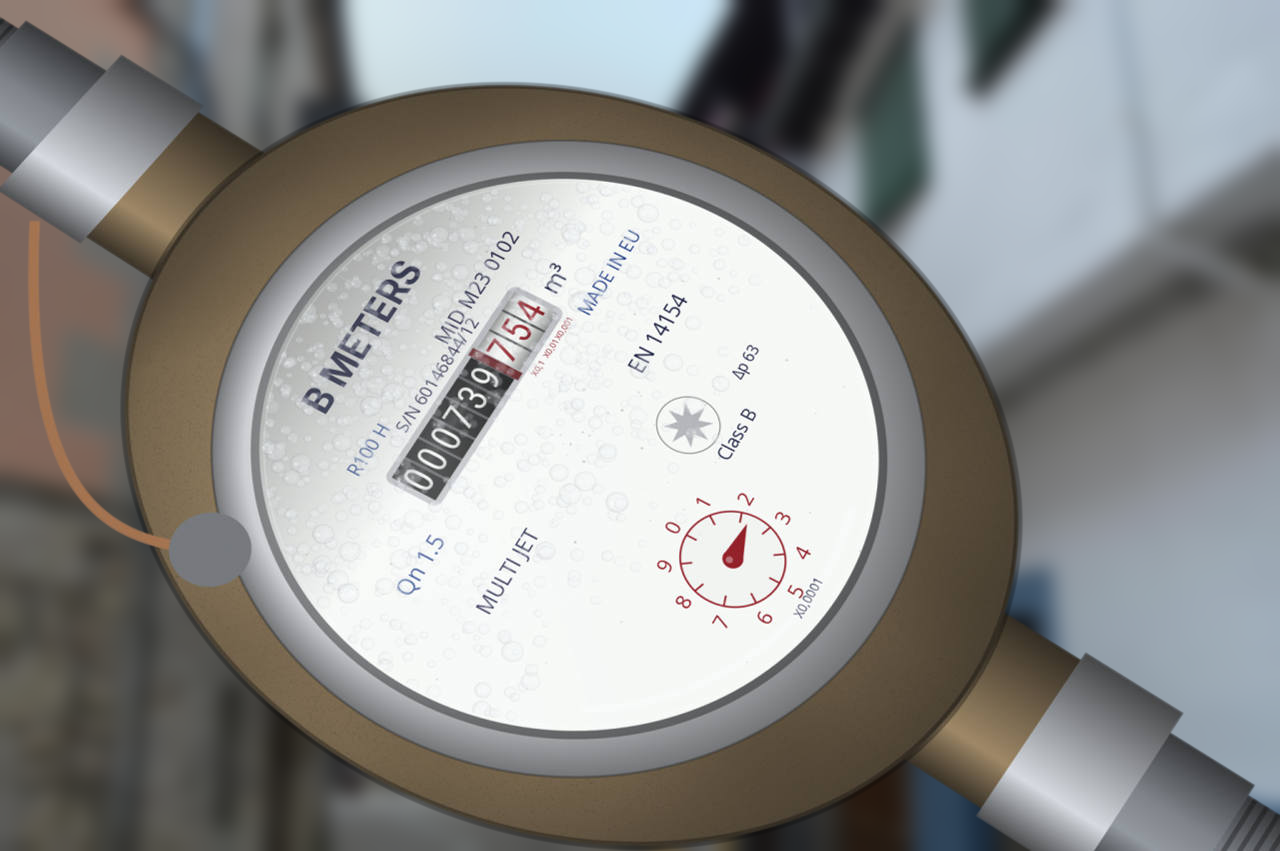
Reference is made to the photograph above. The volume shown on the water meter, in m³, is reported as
739.7542 m³
